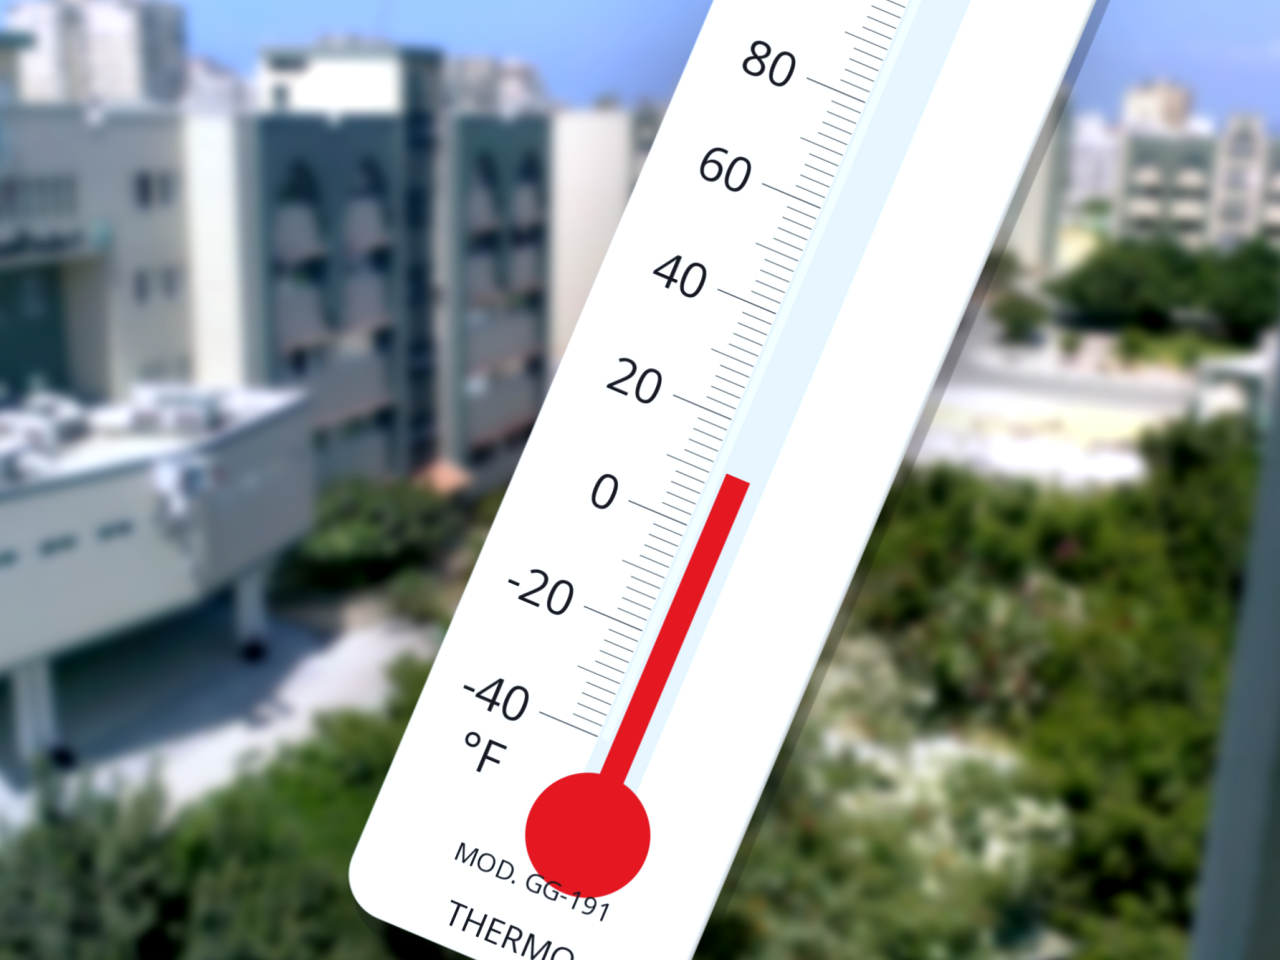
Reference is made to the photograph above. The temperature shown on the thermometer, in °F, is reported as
11 °F
